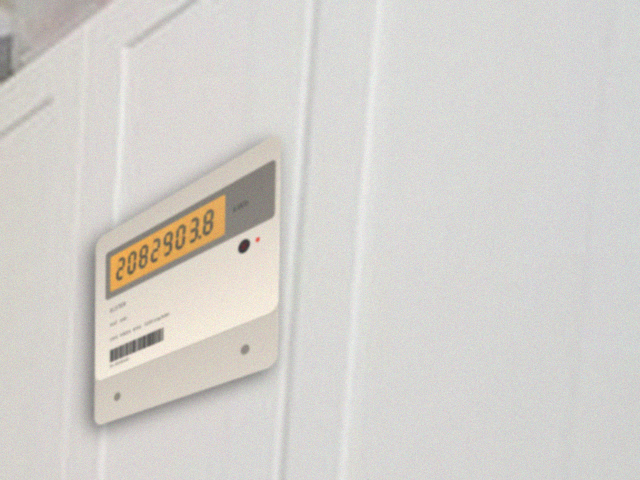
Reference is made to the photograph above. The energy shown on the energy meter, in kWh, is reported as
2082903.8 kWh
